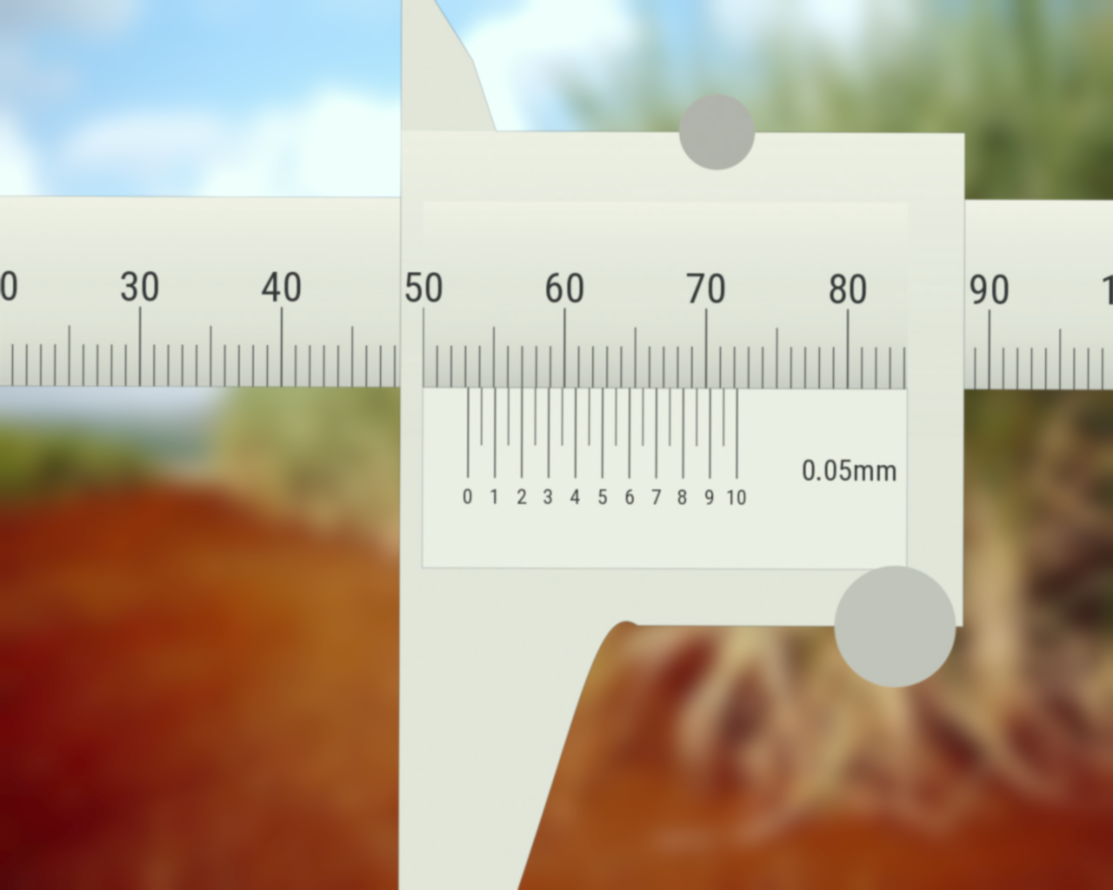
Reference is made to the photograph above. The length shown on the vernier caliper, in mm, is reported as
53.2 mm
